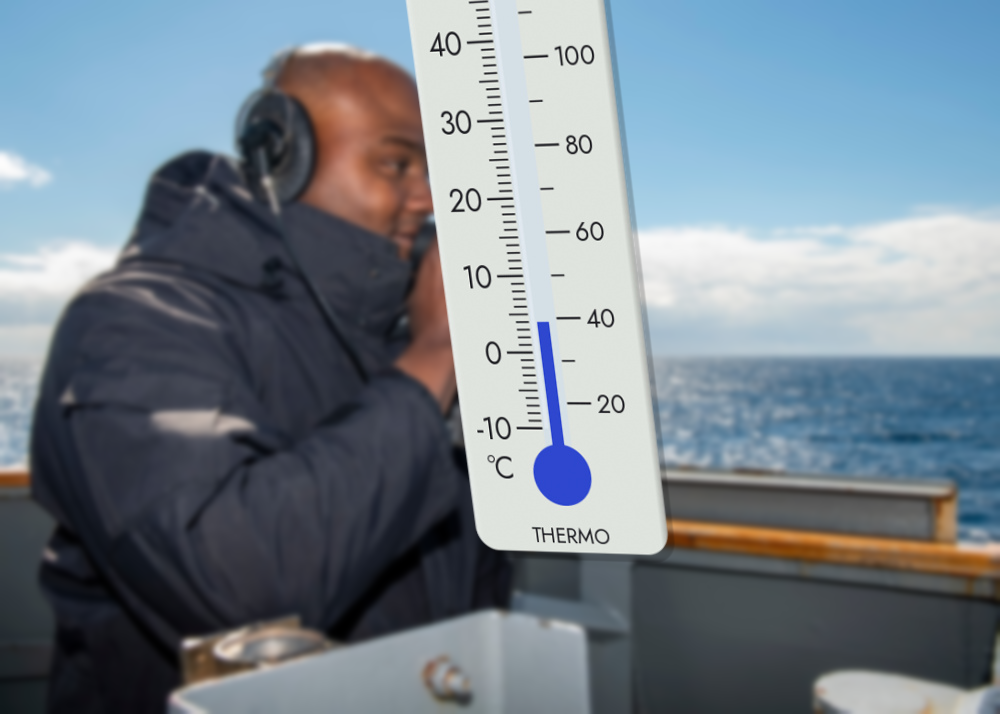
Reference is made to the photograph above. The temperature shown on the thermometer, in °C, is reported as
4 °C
